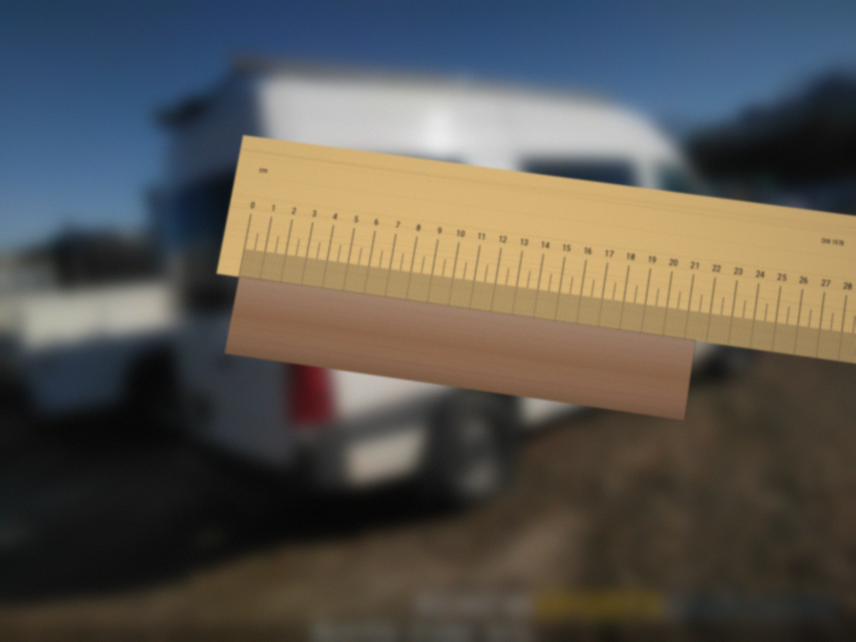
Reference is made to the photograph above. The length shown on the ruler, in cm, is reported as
21.5 cm
